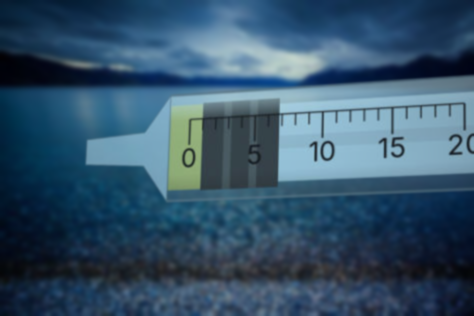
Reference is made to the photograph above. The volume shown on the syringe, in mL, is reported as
1 mL
